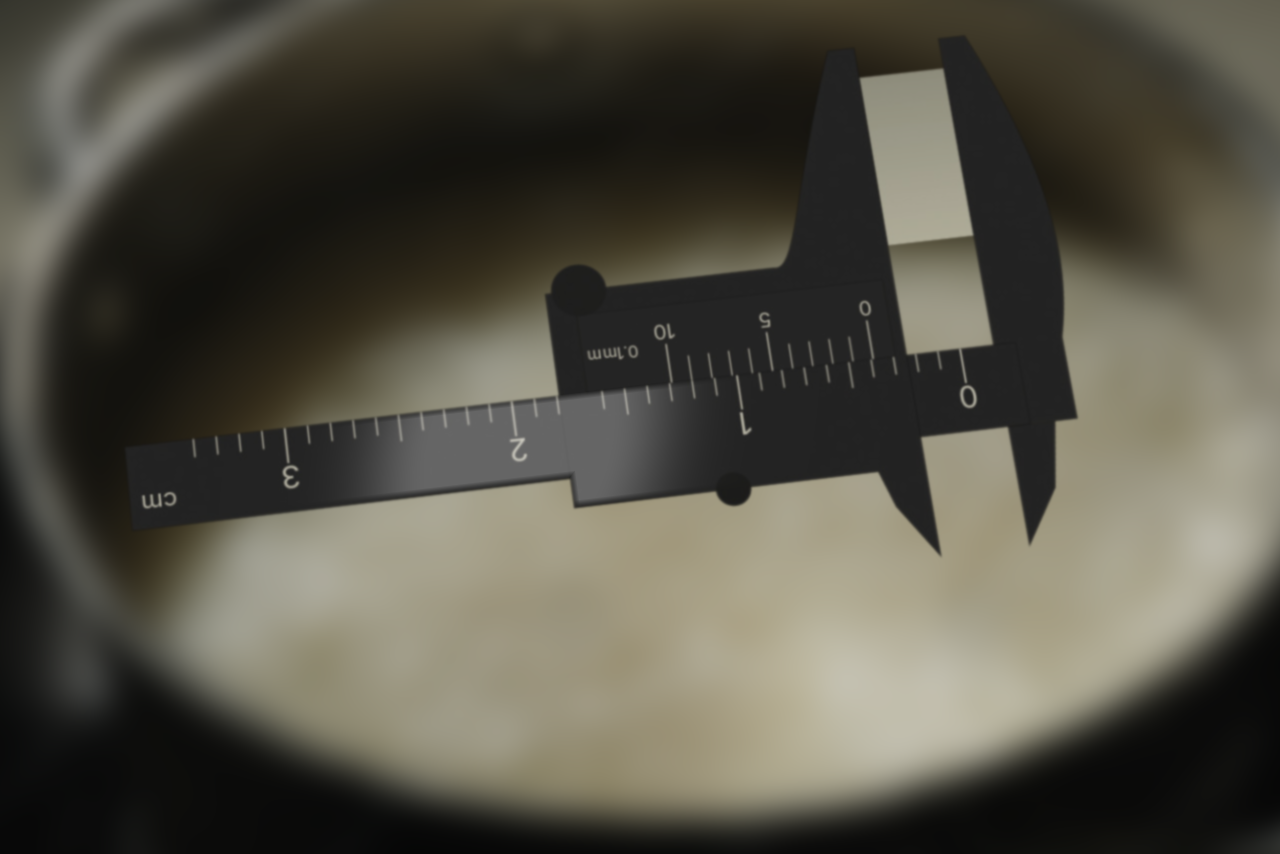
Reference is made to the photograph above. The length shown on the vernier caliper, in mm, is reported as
3.9 mm
